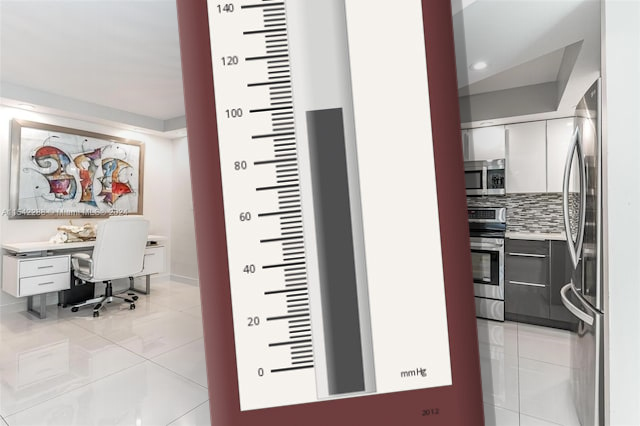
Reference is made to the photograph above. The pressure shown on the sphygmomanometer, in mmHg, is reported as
98 mmHg
